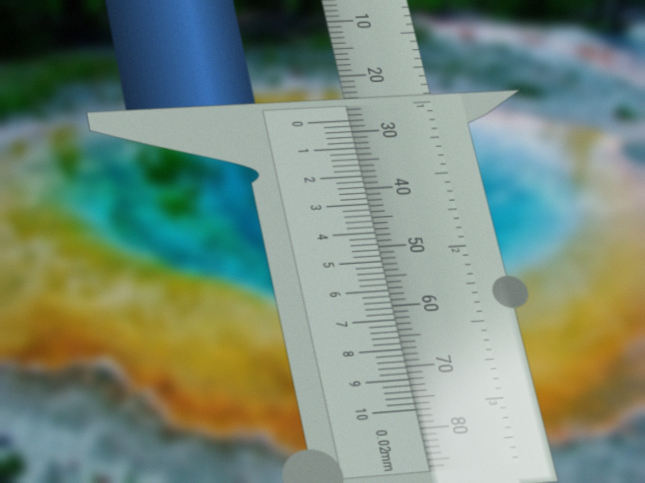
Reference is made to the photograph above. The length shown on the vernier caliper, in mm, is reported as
28.0 mm
